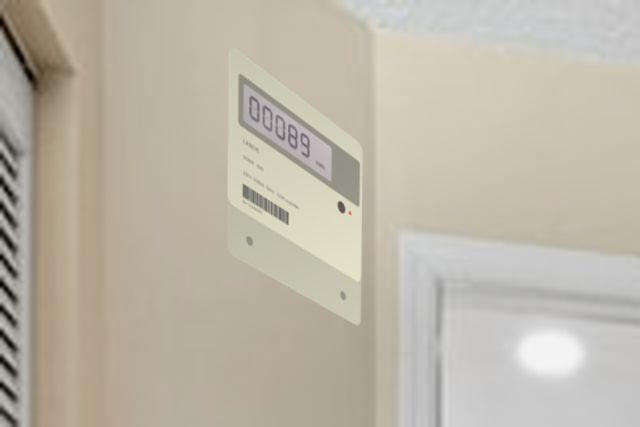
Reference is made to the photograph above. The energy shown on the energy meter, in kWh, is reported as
89 kWh
